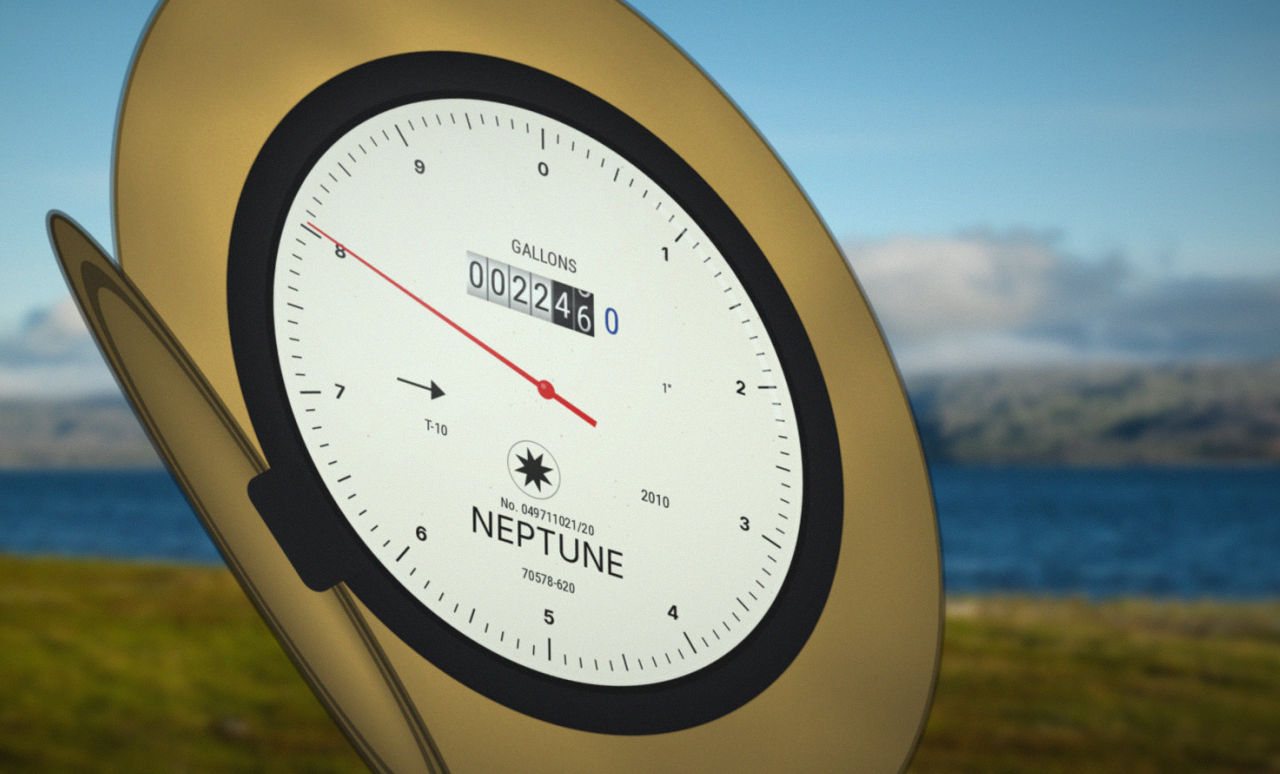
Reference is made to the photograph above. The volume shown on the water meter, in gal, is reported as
22458.0 gal
